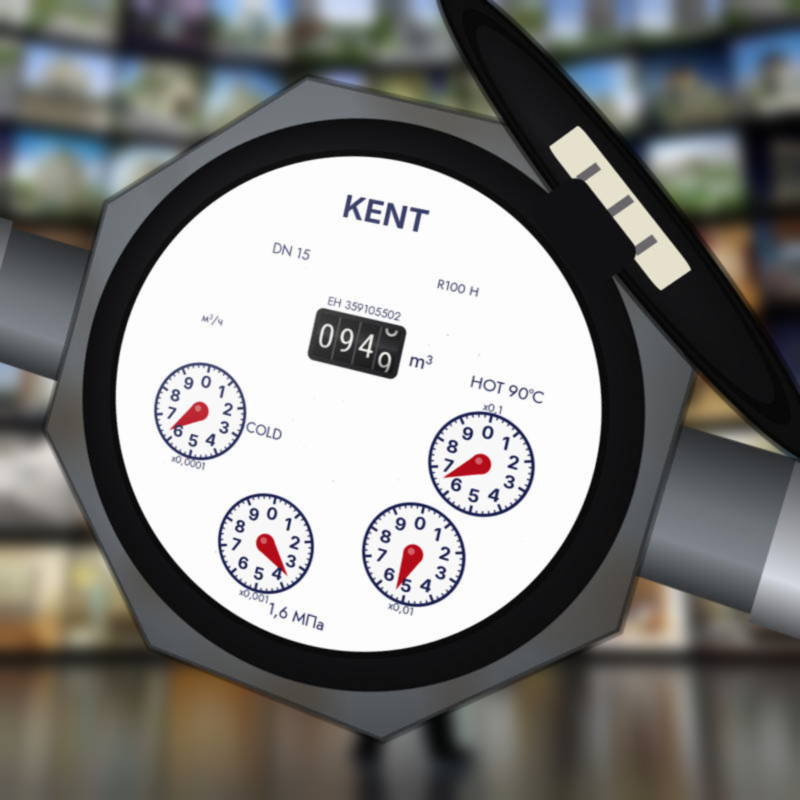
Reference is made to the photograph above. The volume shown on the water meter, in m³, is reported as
948.6536 m³
